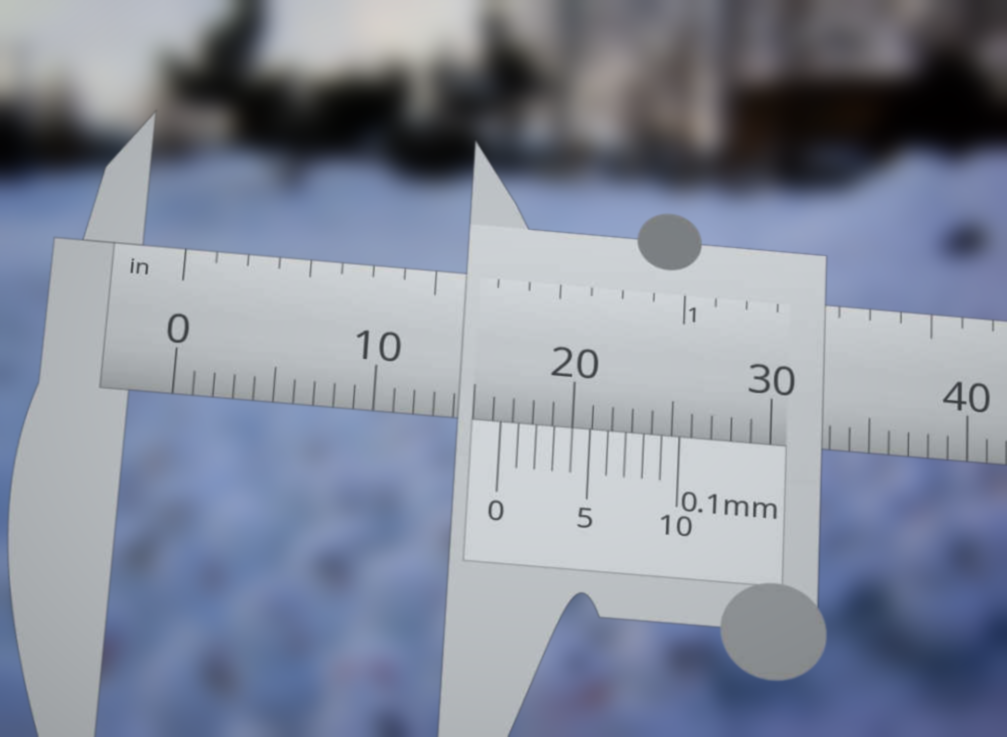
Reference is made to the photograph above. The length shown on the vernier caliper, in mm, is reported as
16.4 mm
